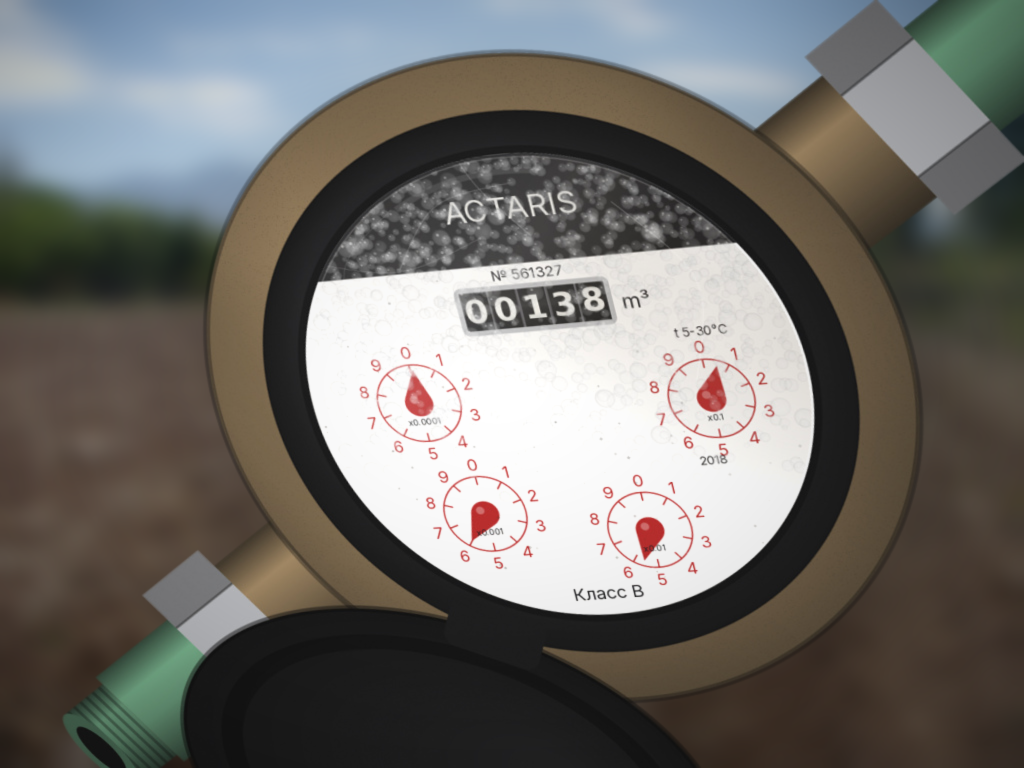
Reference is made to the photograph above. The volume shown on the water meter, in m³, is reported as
138.0560 m³
